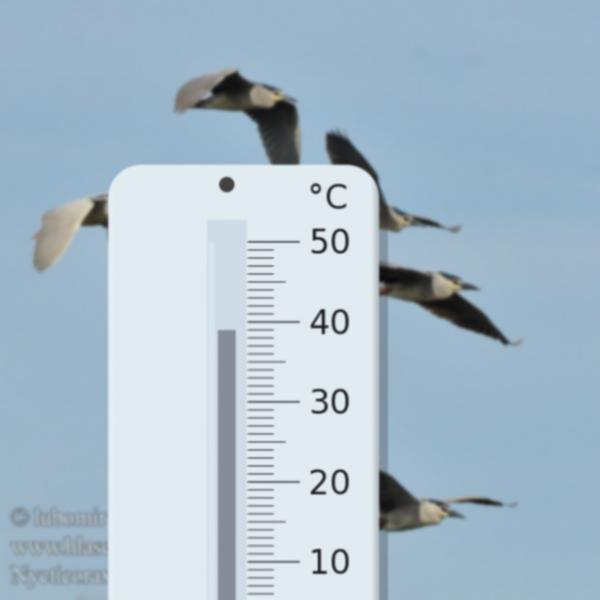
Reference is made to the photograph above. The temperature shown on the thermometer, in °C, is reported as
39 °C
